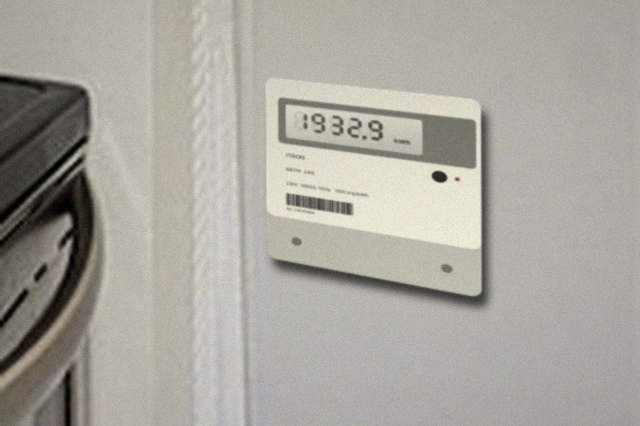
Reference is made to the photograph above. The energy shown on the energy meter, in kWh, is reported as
1932.9 kWh
